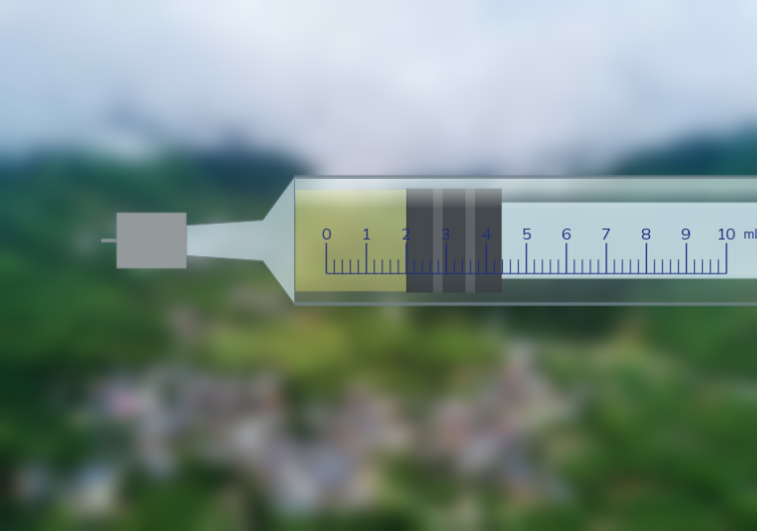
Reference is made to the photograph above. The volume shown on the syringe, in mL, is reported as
2 mL
